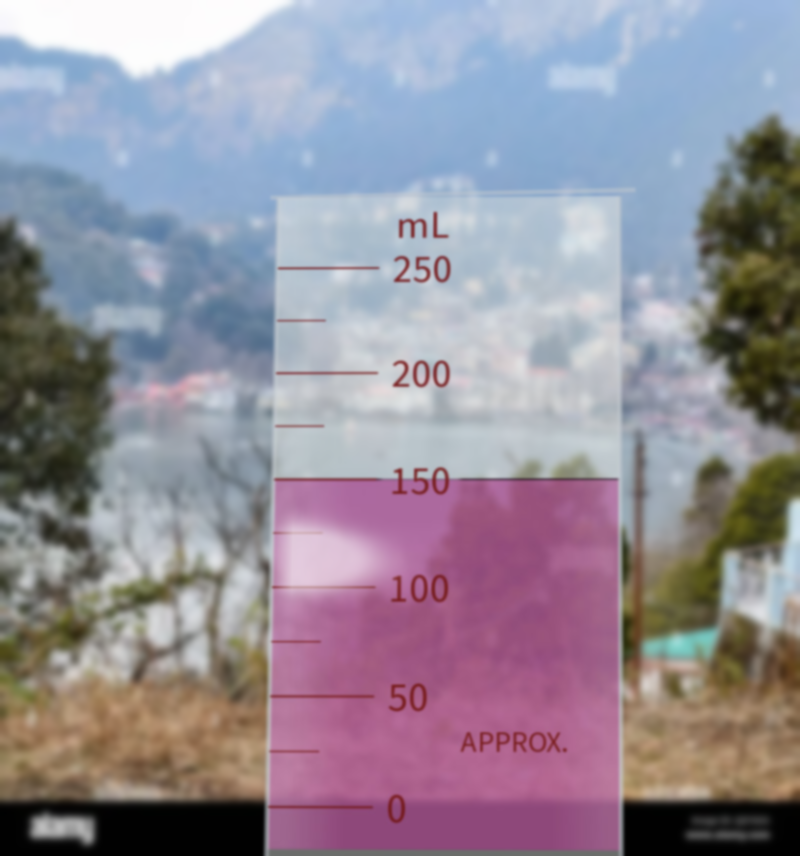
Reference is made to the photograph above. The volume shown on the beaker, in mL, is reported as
150 mL
